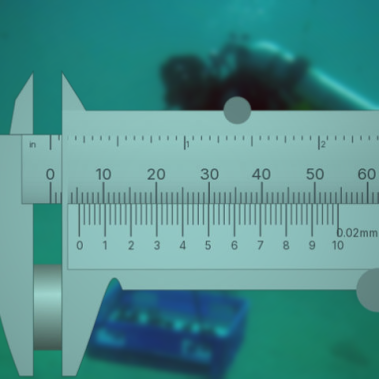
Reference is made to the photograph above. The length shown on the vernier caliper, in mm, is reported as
5.4 mm
